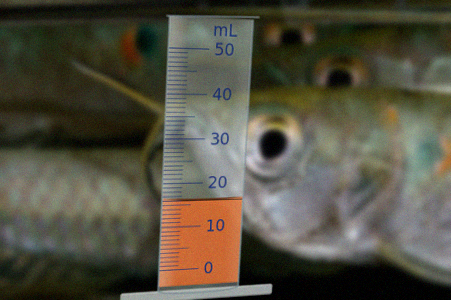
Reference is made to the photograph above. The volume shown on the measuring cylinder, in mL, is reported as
16 mL
